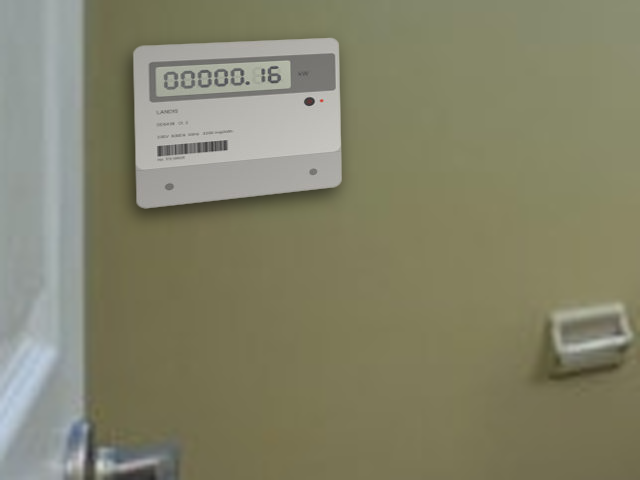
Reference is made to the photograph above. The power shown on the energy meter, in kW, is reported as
0.16 kW
